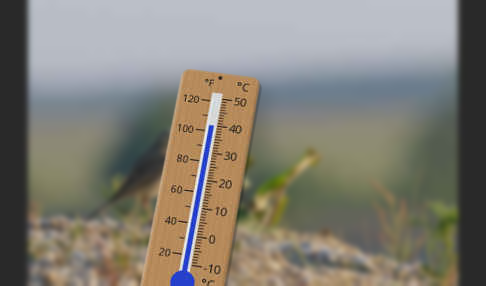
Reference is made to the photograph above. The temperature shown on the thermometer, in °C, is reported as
40 °C
